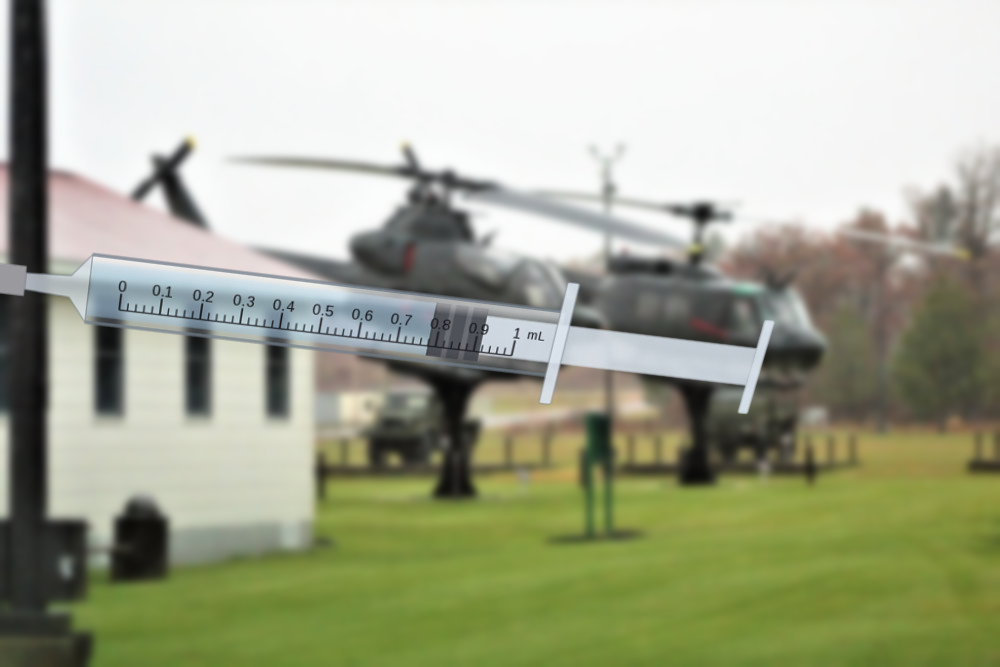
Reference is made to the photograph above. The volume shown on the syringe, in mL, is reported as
0.78 mL
